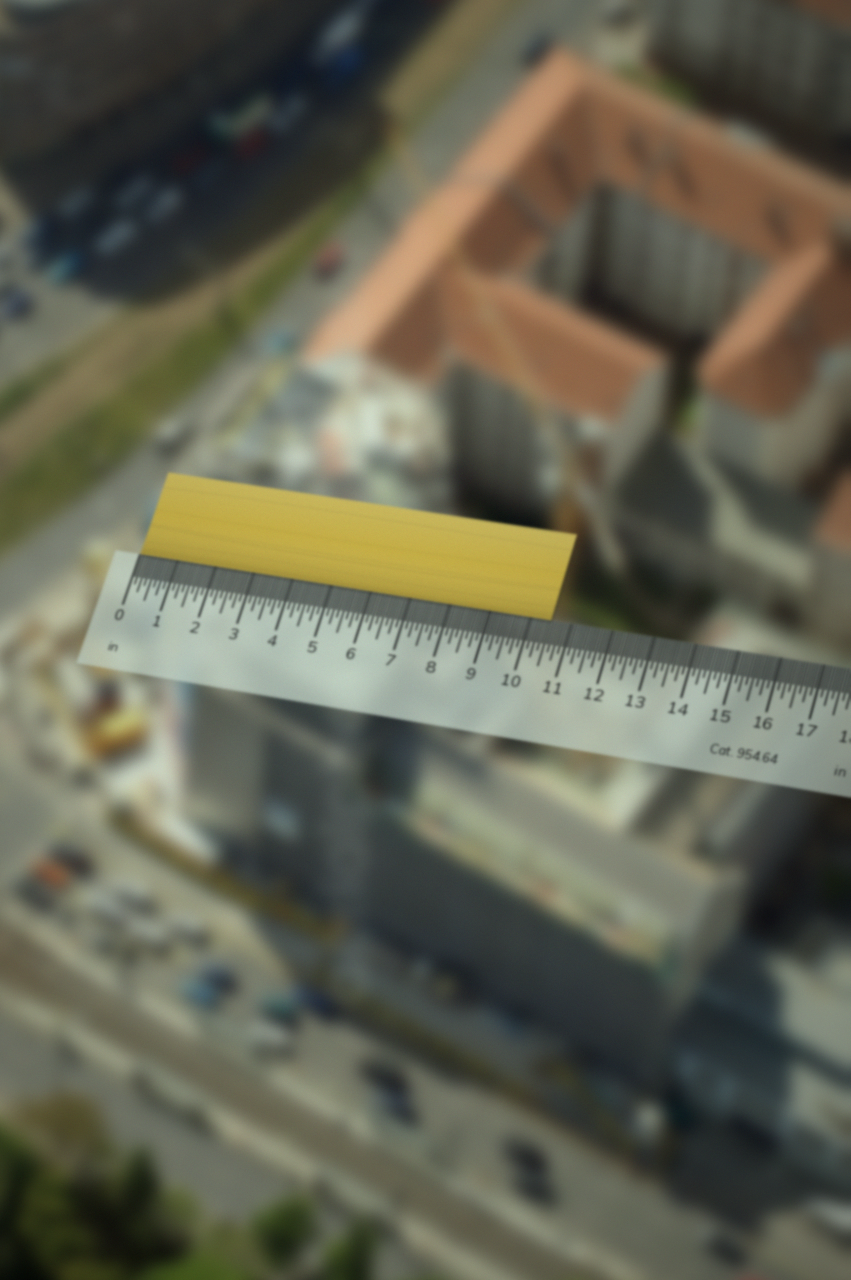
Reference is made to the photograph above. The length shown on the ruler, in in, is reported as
10.5 in
